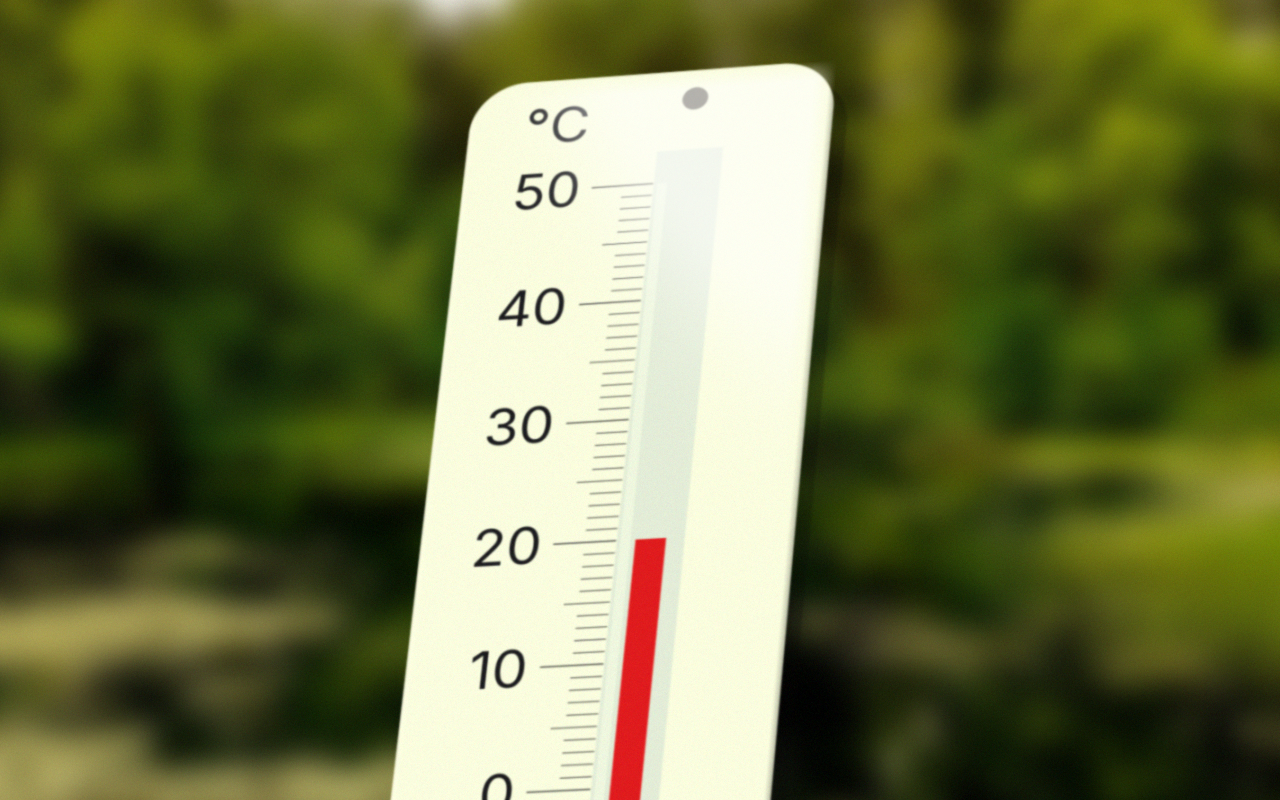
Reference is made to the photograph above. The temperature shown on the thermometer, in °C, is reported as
20 °C
